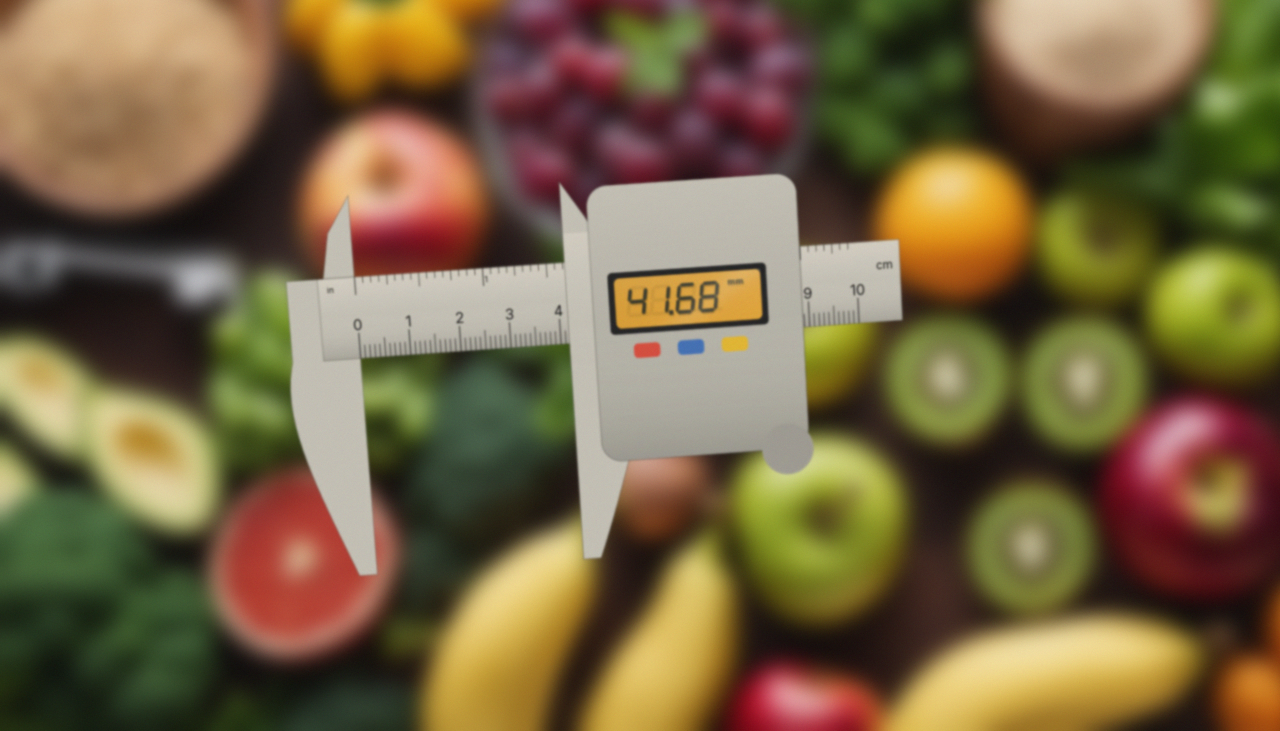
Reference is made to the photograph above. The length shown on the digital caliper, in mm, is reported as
41.68 mm
